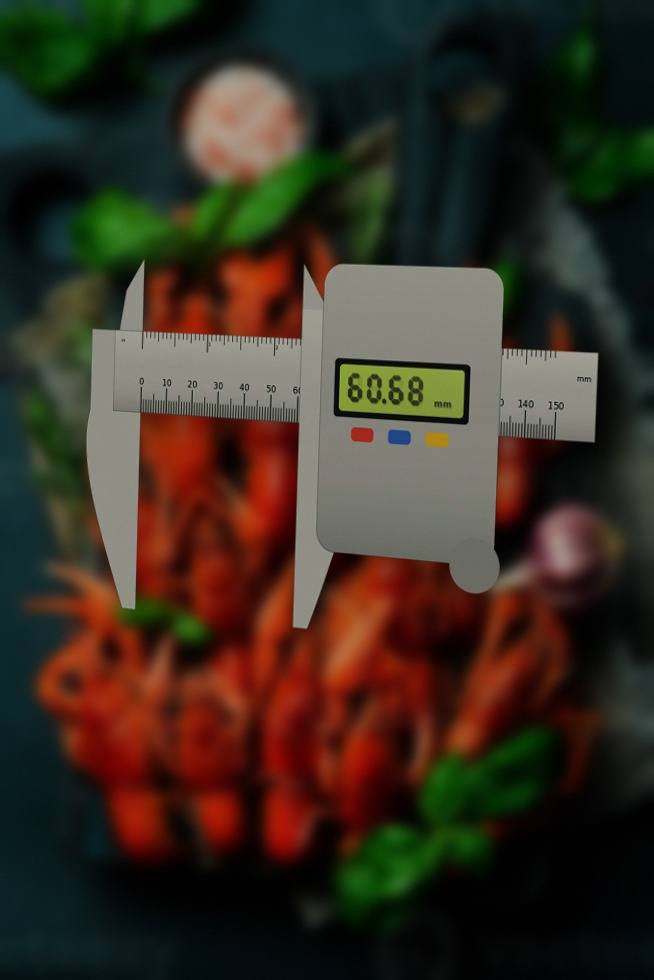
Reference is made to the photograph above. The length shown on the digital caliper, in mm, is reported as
60.68 mm
